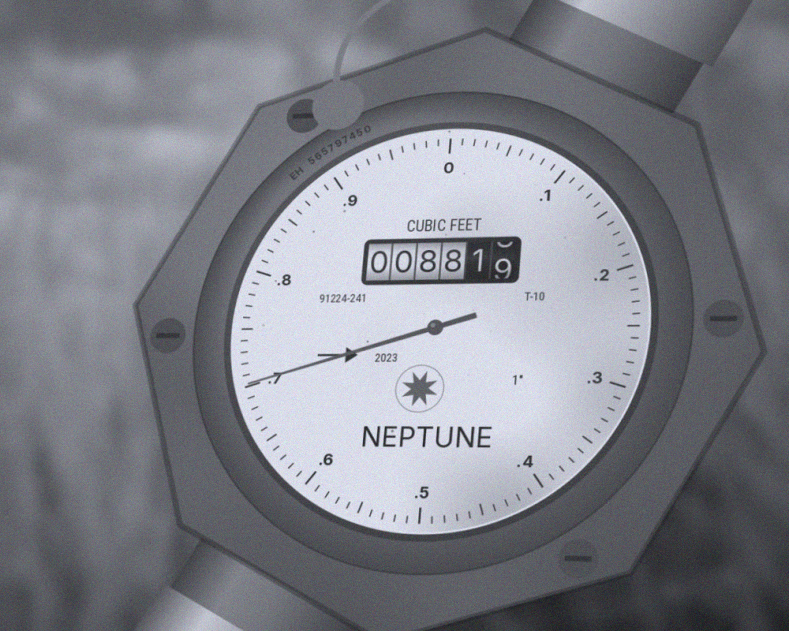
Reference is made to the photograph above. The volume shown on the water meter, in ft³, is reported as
8818.70 ft³
